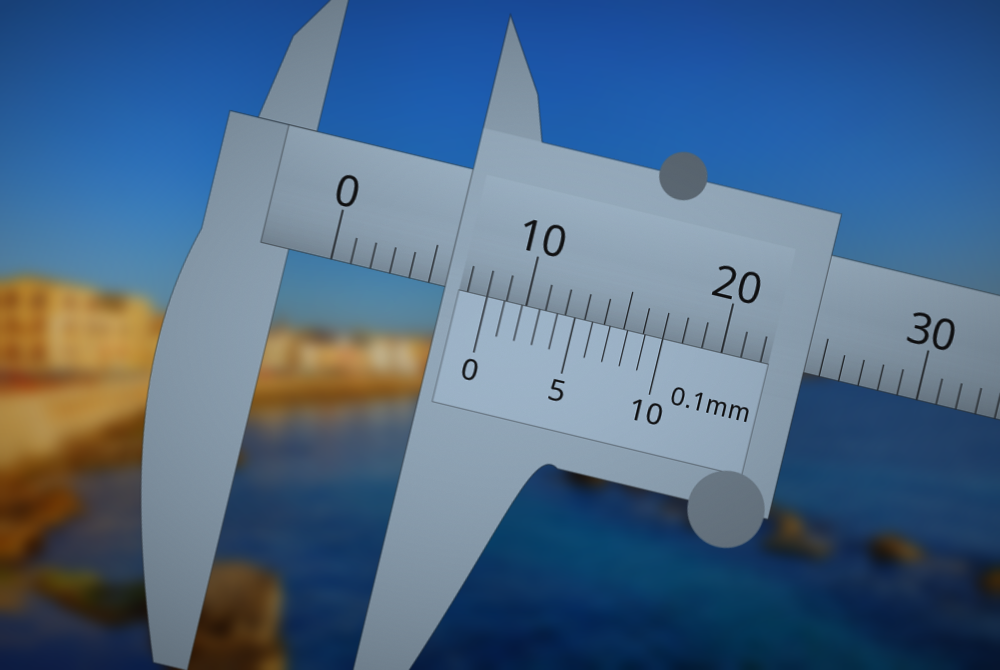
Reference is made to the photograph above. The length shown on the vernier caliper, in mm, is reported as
8.0 mm
